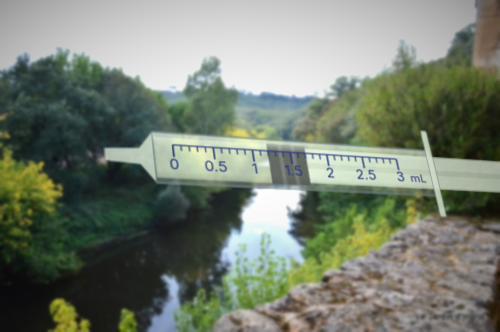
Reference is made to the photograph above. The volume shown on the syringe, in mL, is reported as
1.2 mL
